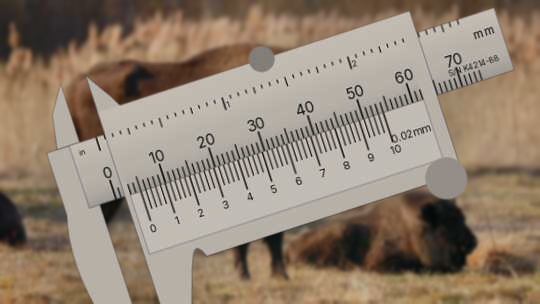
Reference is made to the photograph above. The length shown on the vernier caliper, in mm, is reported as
5.0 mm
